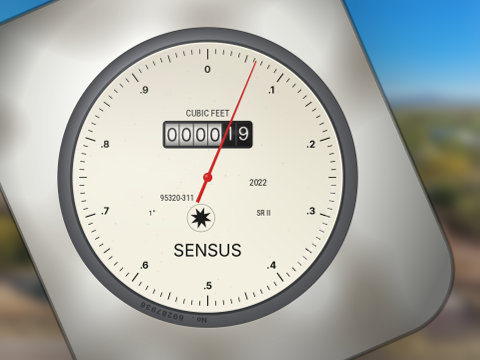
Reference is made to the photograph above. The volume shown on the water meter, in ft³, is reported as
19.06 ft³
